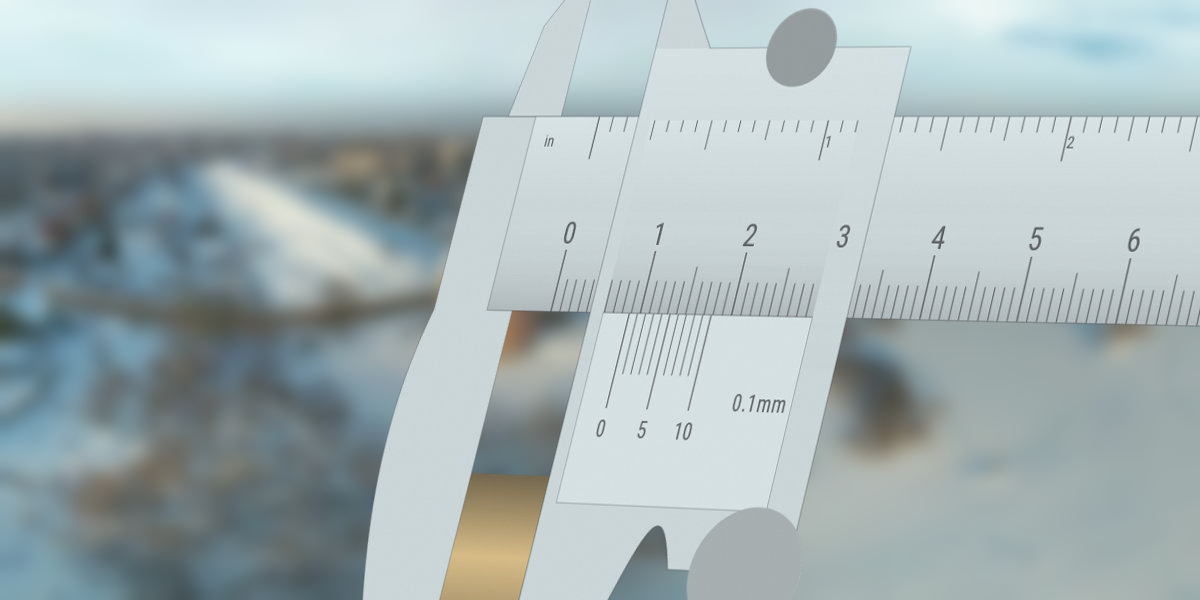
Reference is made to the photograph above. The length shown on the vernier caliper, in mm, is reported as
8.8 mm
